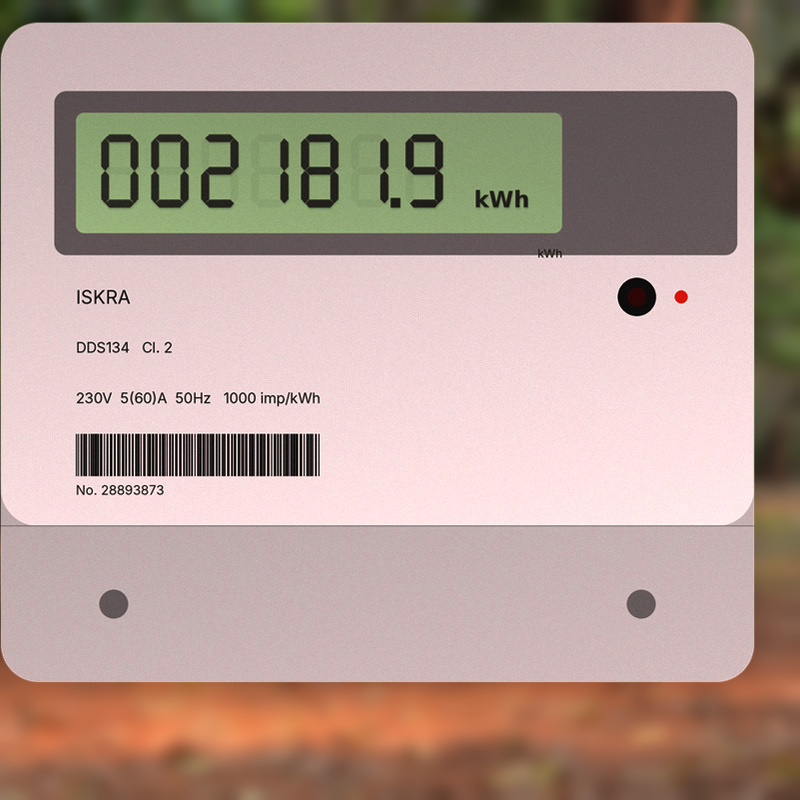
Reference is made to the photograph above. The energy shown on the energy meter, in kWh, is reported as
2181.9 kWh
